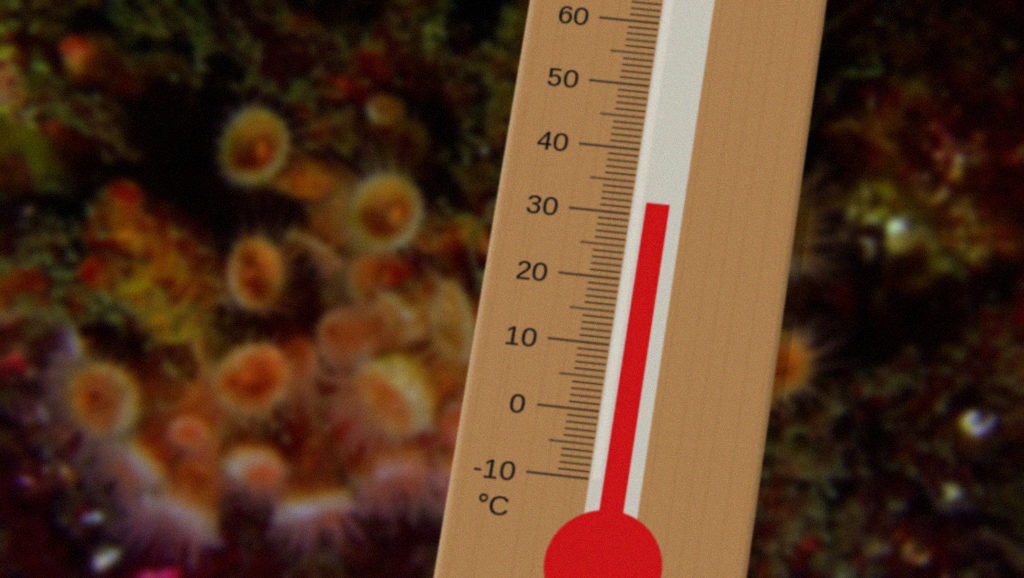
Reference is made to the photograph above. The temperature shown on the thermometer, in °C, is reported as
32 °C
